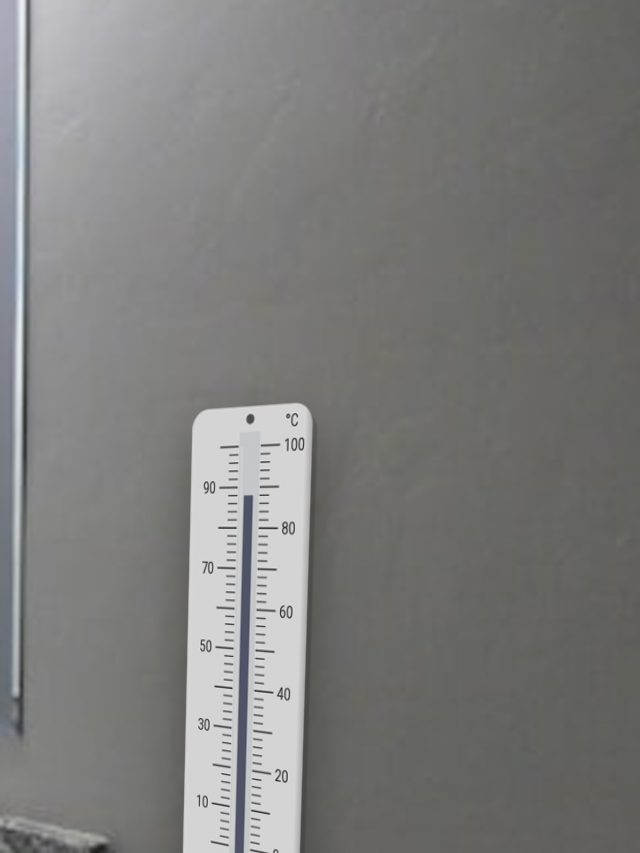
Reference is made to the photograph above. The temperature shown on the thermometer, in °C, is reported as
88 °C
